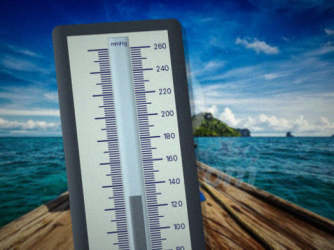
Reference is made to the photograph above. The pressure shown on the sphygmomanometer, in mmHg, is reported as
130 mmHg
